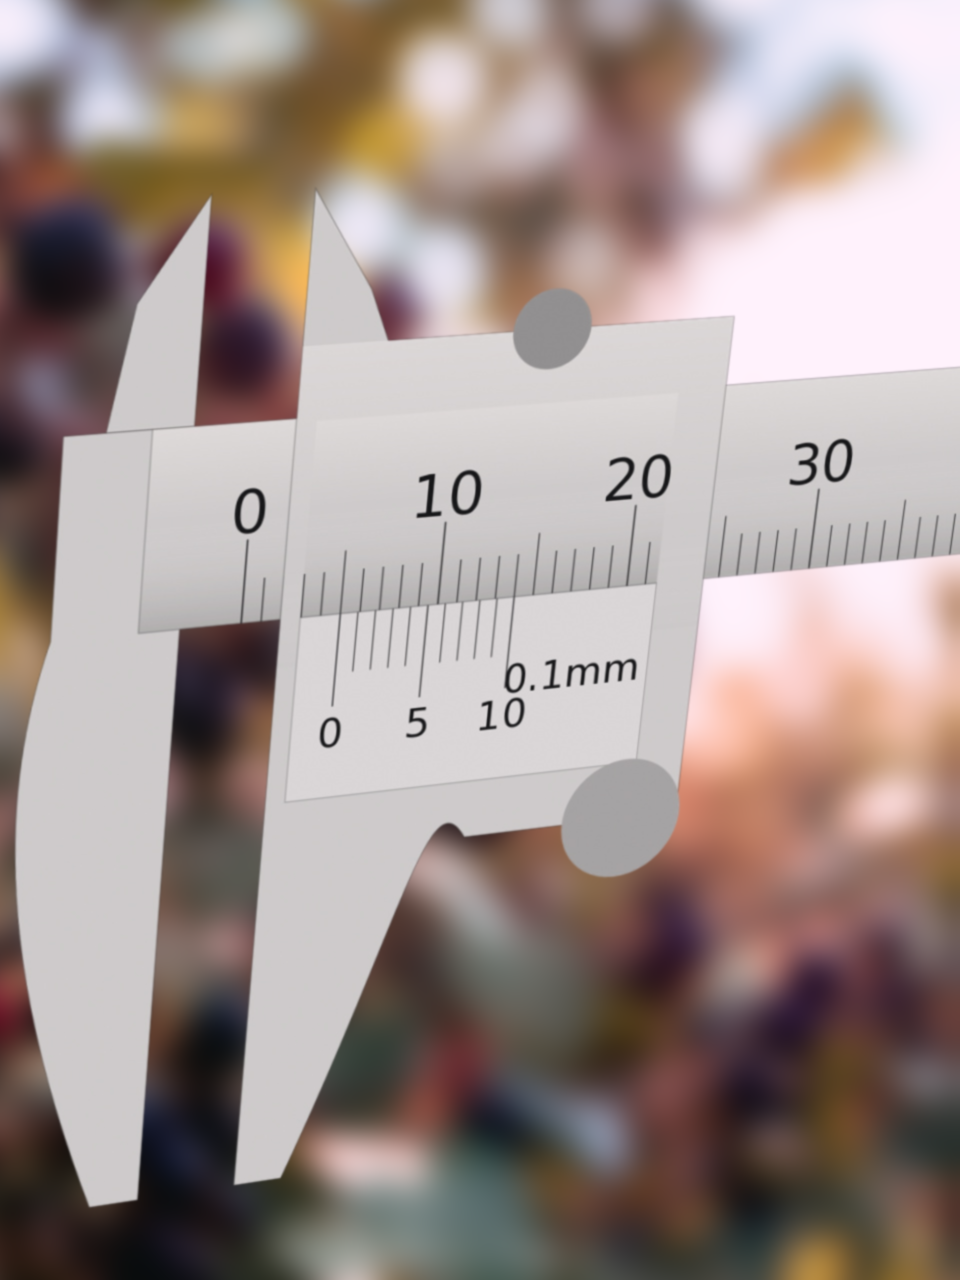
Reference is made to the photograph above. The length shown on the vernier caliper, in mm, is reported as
5.0 mm
